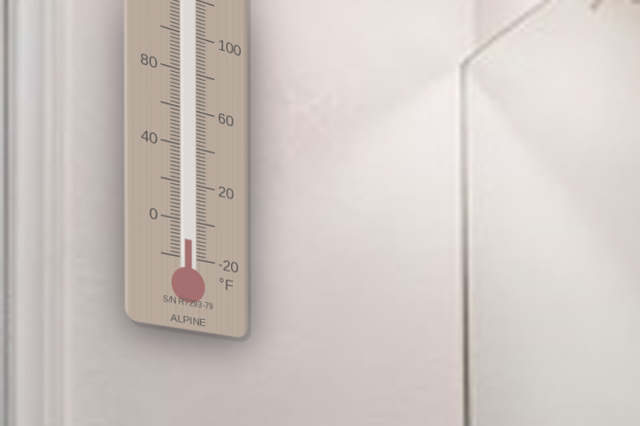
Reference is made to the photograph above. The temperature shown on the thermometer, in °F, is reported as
-10 °F
